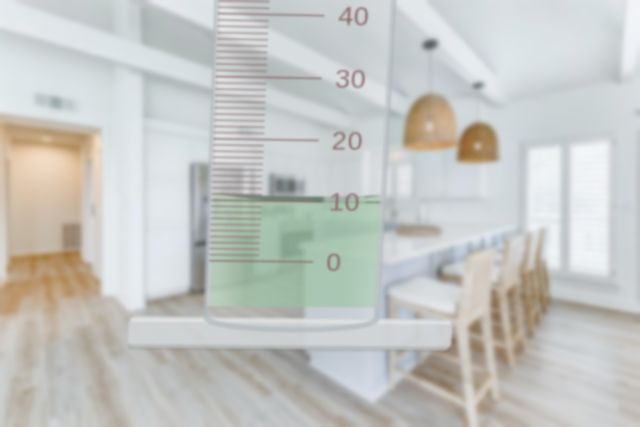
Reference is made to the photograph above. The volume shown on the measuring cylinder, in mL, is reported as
10 mL
